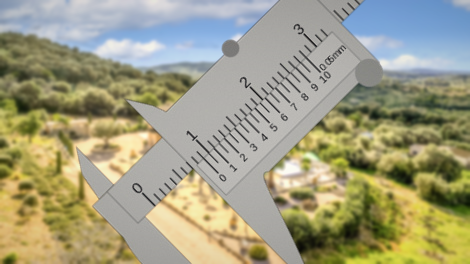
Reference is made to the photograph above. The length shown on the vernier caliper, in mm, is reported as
9.0 mm
